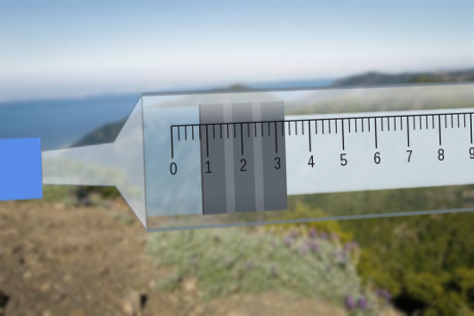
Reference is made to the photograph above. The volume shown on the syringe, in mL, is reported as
0.8 mL
